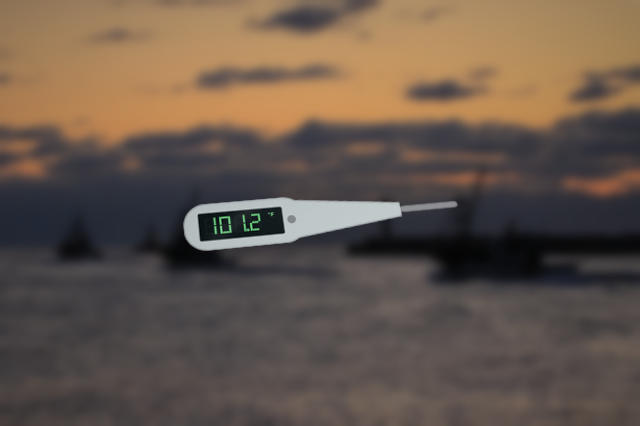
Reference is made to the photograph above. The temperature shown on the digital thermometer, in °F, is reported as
101.2 °F
